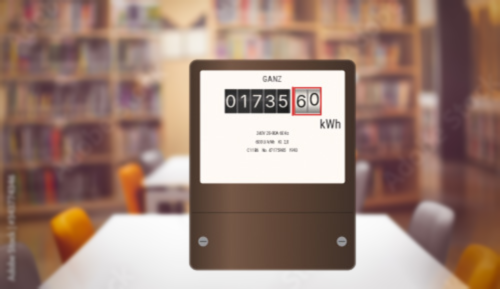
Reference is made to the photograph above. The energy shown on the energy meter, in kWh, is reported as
1735.60 kWh
